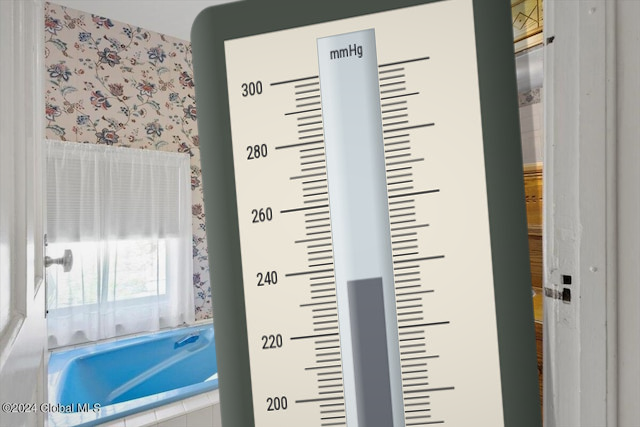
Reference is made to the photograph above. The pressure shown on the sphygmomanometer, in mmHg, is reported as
236 mmHg
